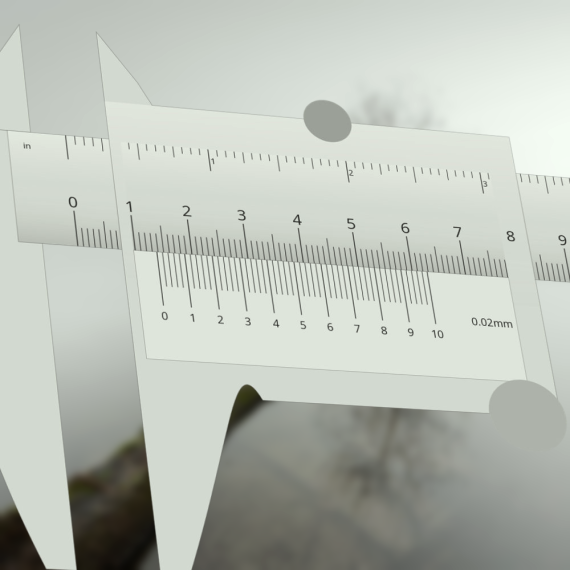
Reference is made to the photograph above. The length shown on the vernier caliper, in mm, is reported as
13.8 mm
